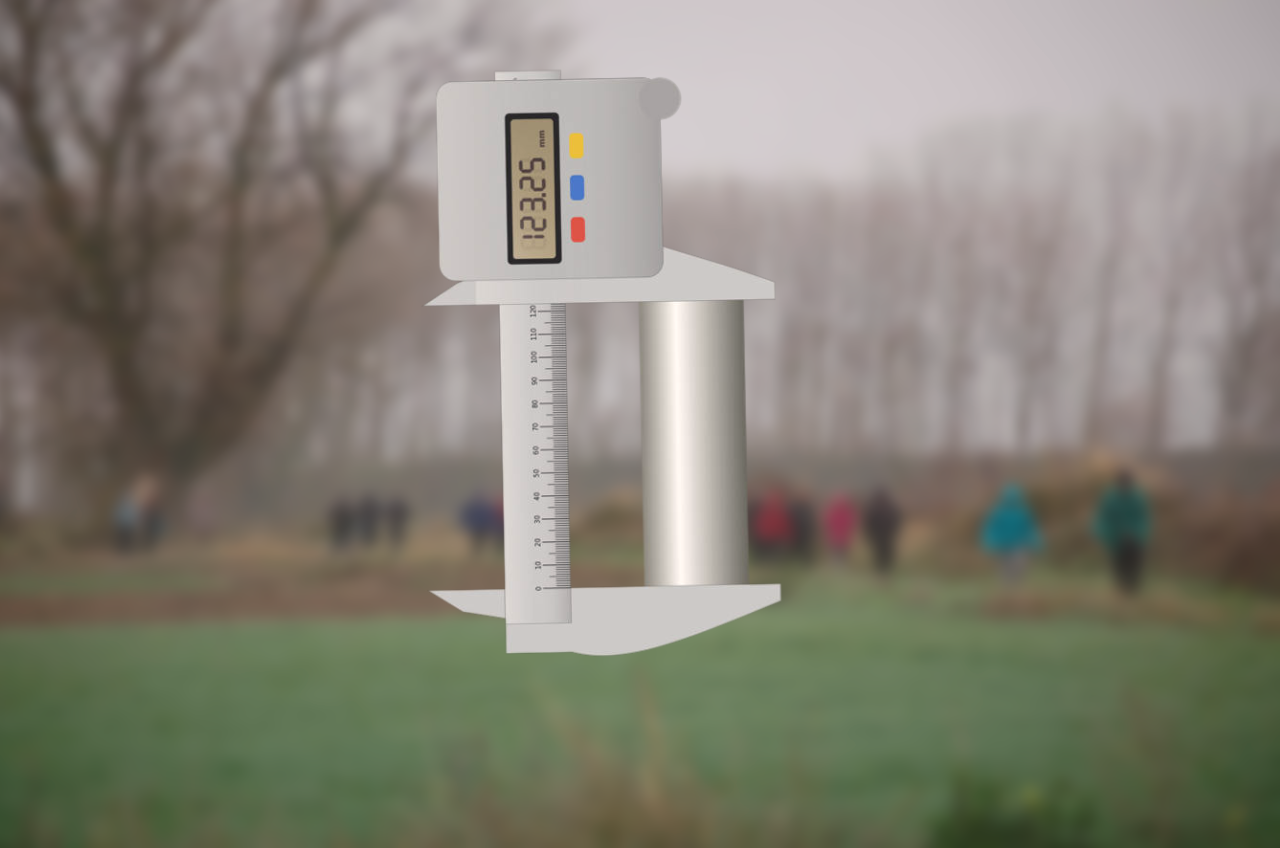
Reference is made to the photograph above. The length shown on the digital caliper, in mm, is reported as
123.25 mm
